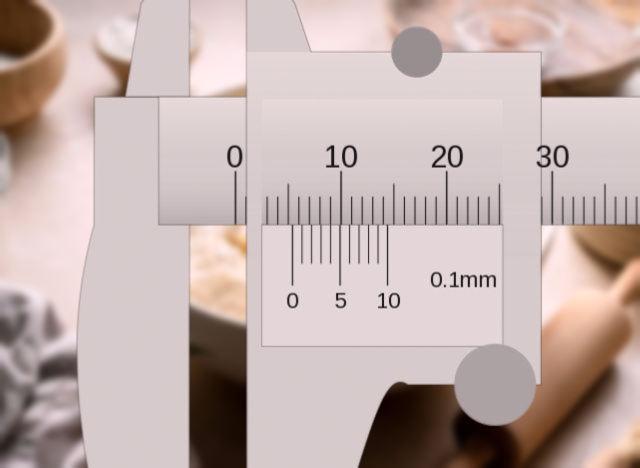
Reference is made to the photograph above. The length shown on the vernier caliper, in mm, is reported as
5.4 mm
